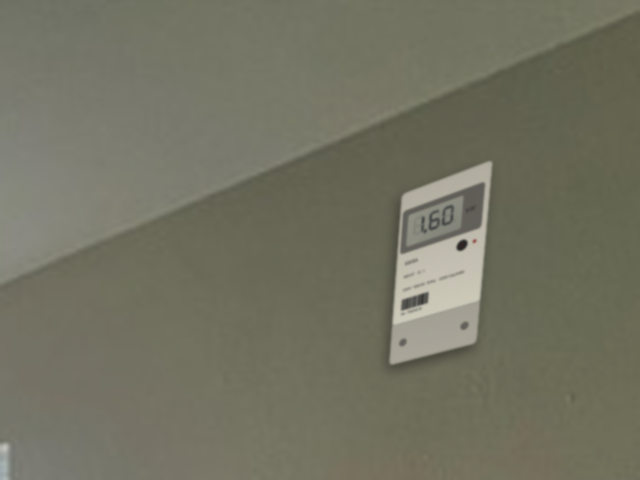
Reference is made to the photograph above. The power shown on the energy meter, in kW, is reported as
1.60 kW
